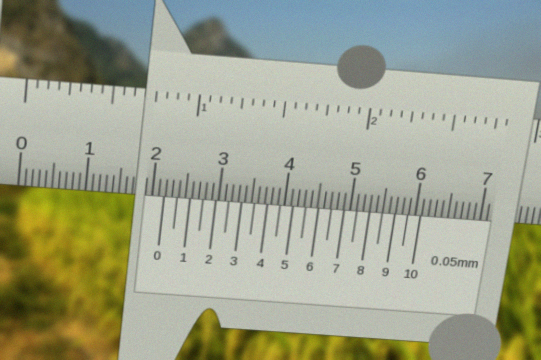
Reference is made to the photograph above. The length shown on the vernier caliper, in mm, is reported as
21.8 mm
